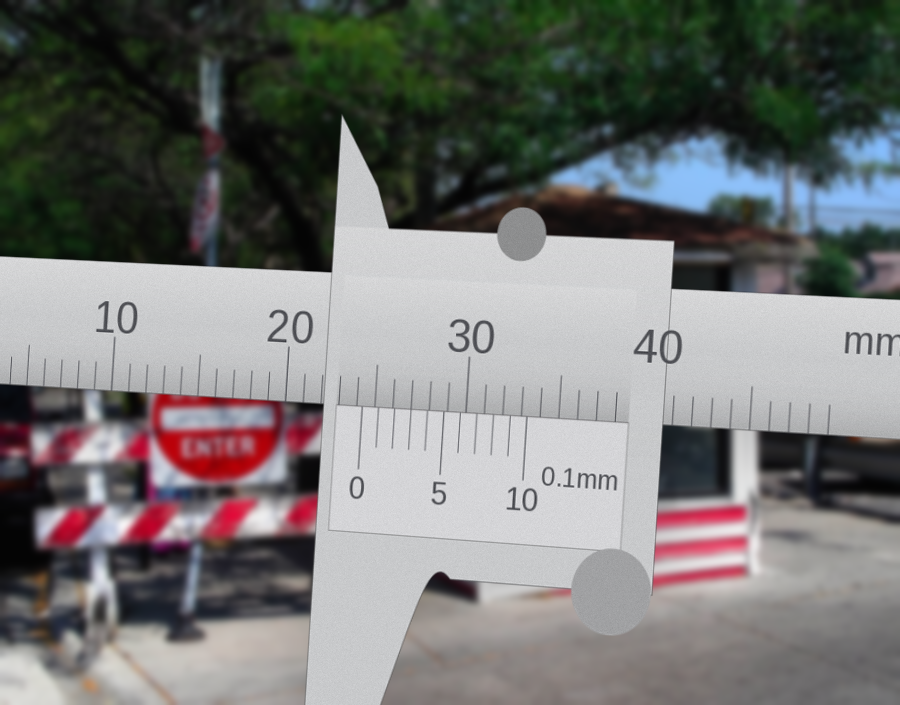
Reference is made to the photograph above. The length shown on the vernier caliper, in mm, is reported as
24.3 mm
